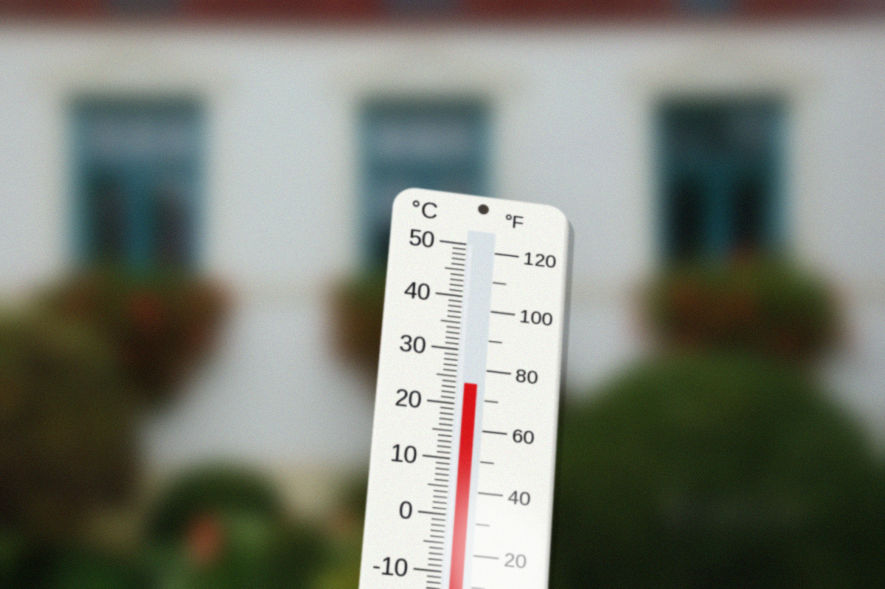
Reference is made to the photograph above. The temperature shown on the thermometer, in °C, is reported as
24 °C
